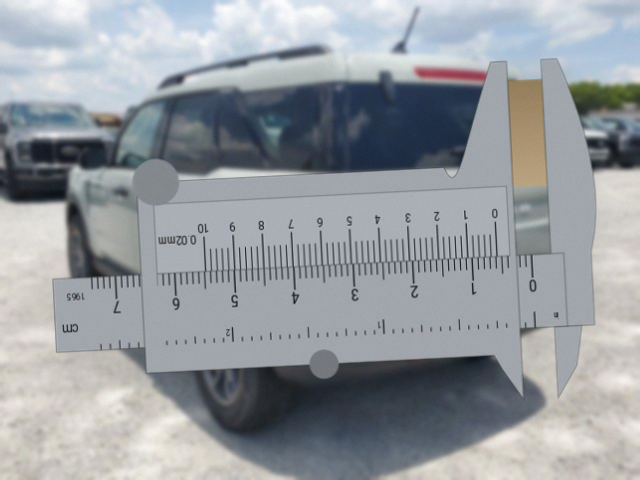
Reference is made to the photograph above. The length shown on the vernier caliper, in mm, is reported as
5.8 mm
